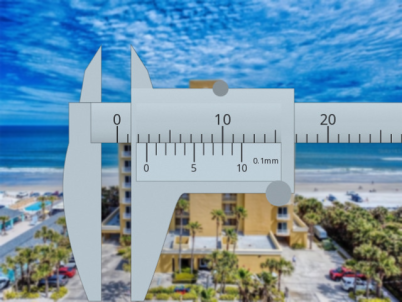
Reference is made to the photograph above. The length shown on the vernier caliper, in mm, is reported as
2.8 mm
